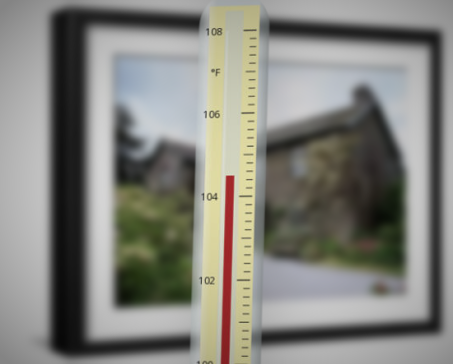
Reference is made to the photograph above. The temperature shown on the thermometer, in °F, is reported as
104.5 °F
